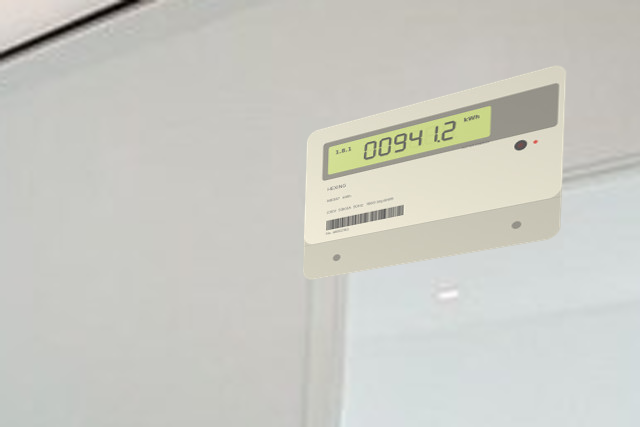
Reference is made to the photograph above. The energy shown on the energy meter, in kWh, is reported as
941.2 kWh
